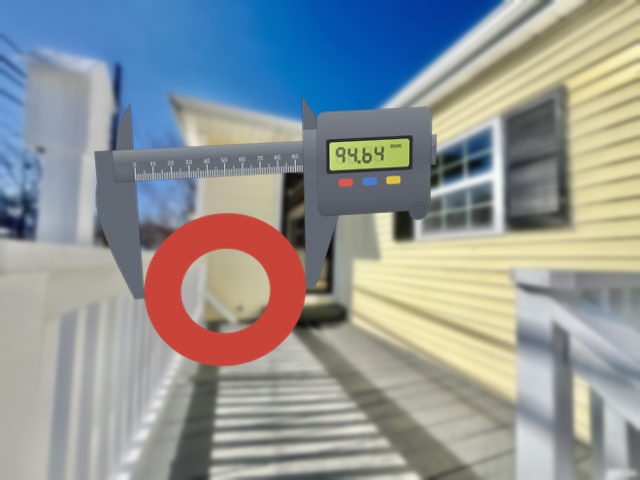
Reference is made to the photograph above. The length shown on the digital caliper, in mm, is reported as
94.64 mm
